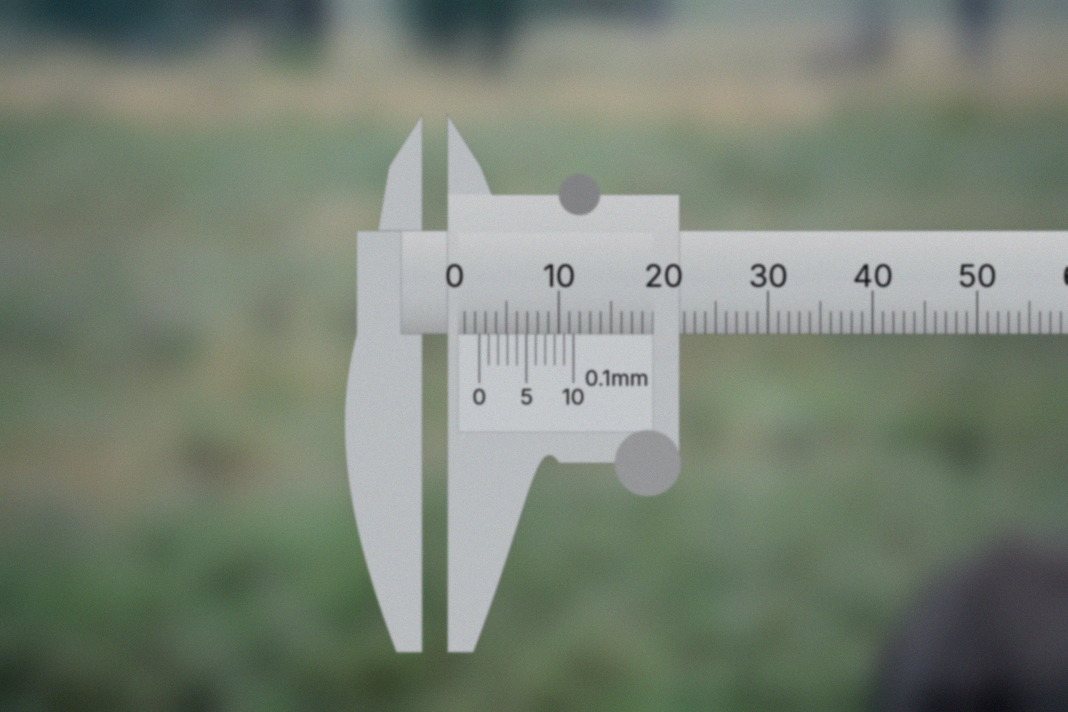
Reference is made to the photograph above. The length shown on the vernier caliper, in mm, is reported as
2.4 mm
